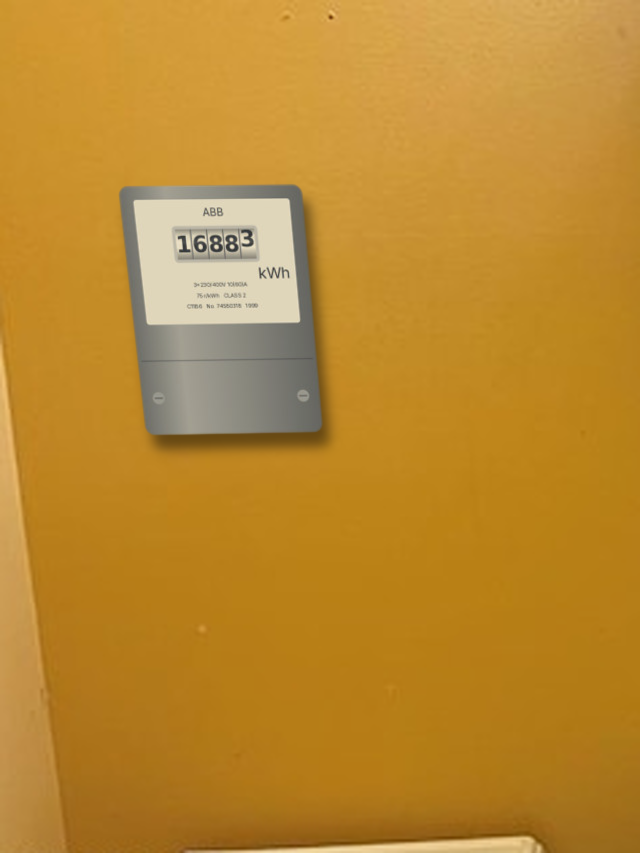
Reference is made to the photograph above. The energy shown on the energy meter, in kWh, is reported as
16883 kWh
